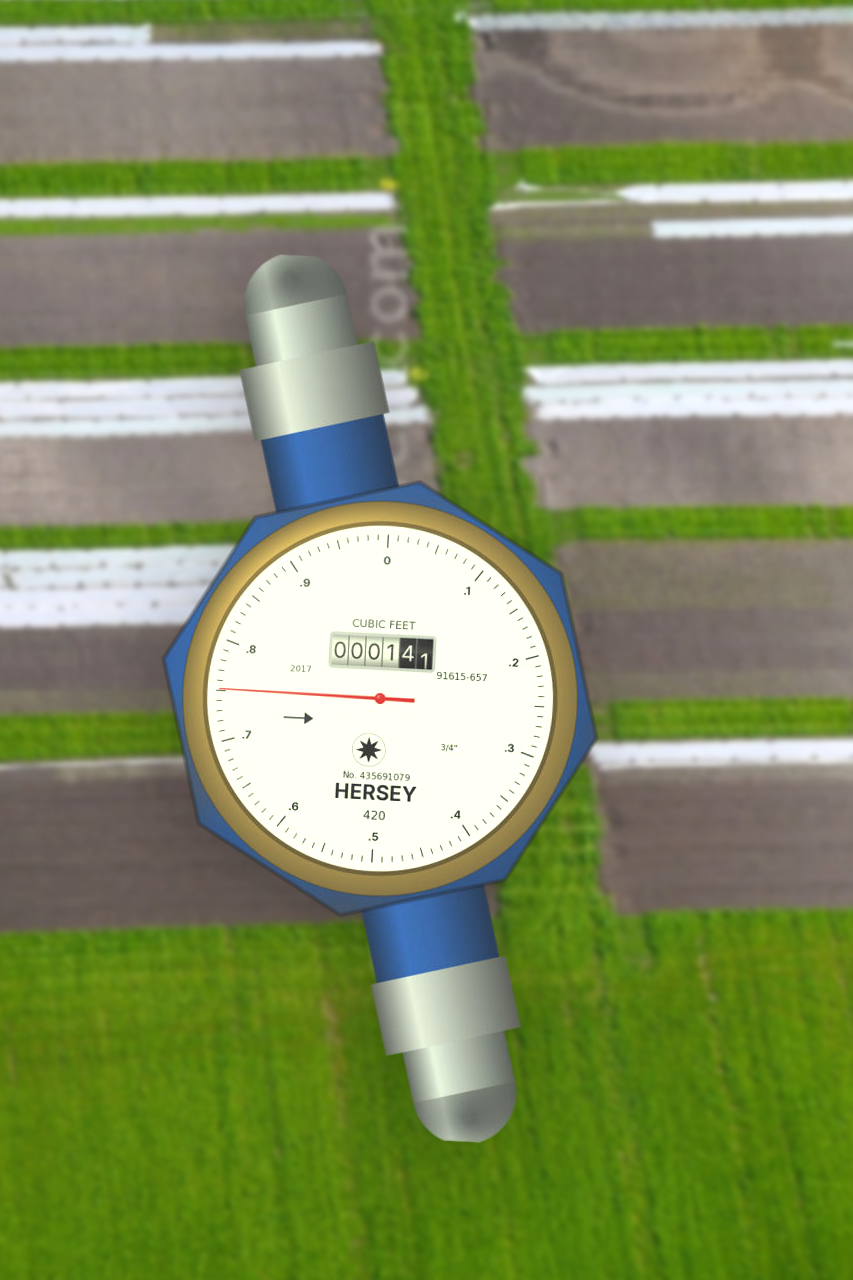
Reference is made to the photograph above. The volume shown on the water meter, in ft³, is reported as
140.75 ft³
